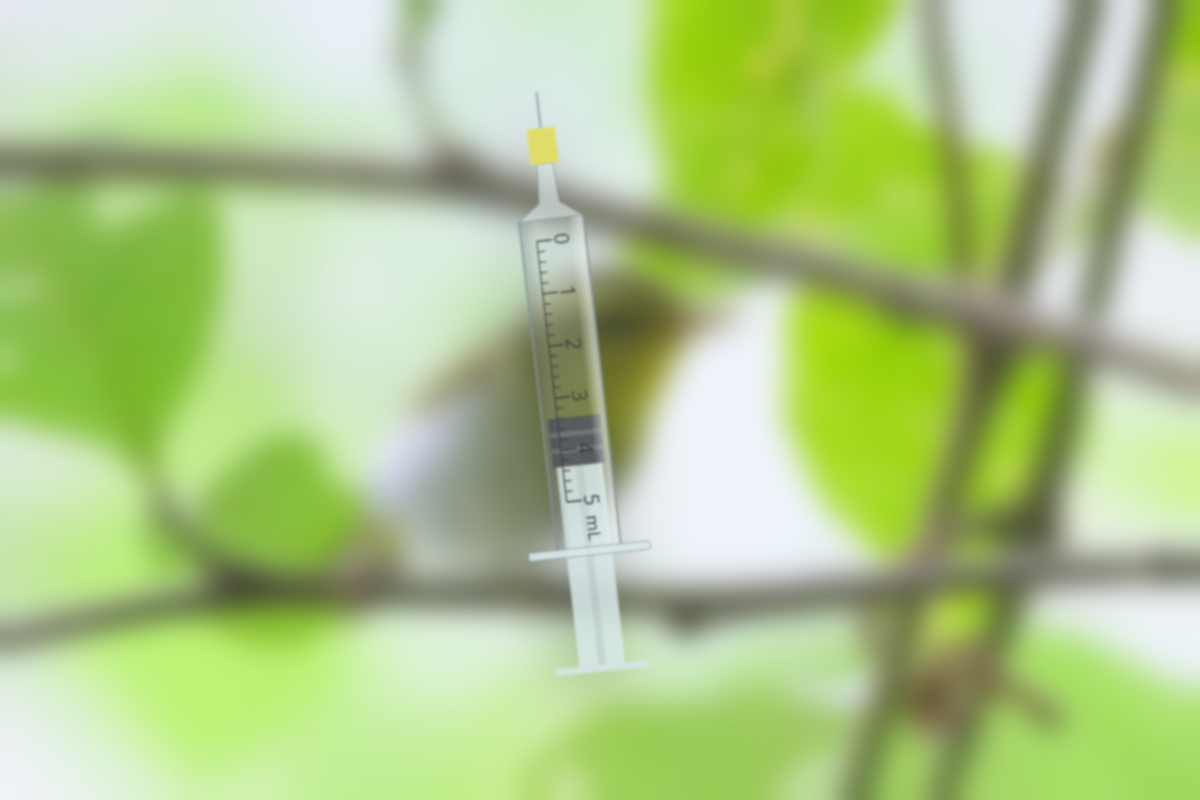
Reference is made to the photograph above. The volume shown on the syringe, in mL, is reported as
3.4 mL
